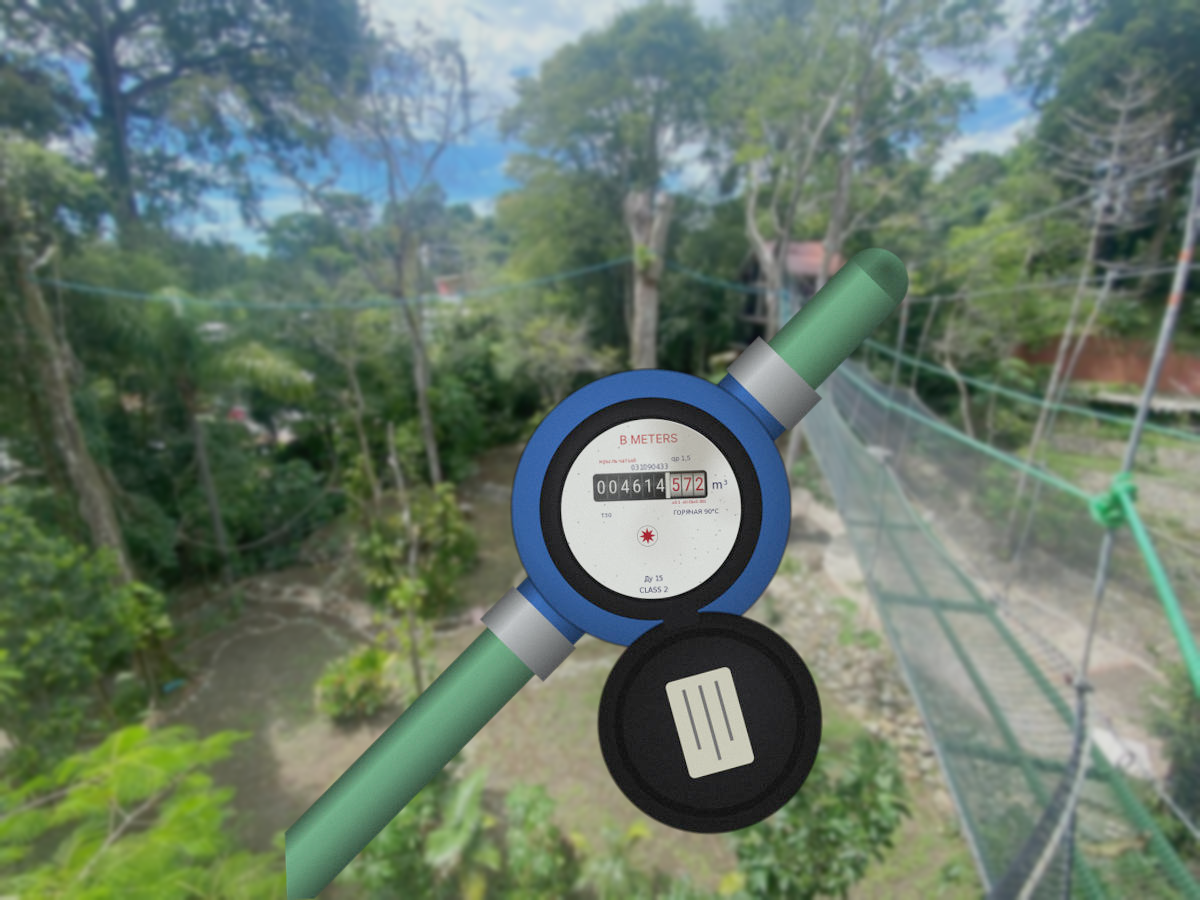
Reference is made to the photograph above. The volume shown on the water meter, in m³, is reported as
4614.572 m³
